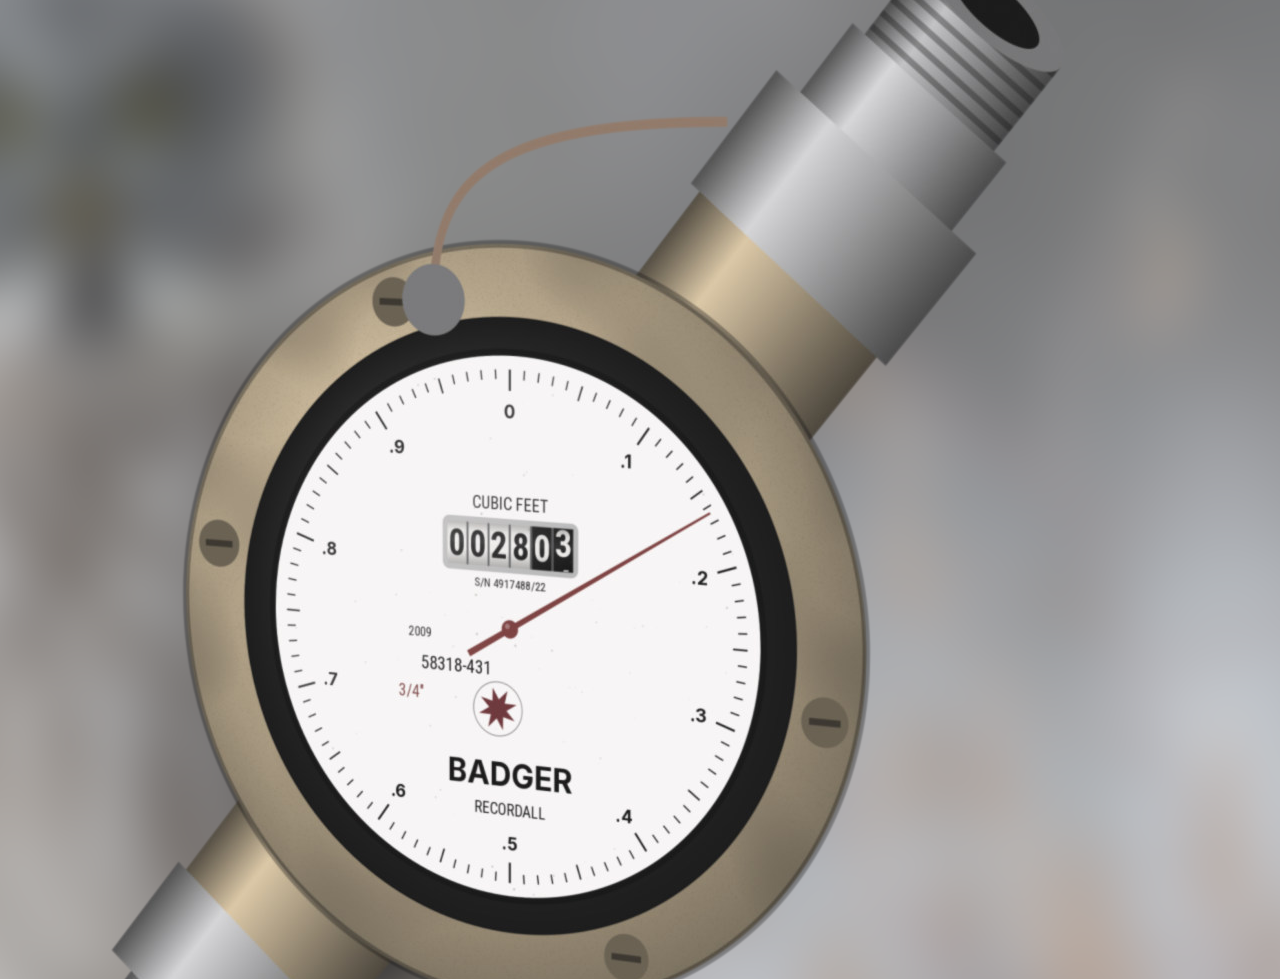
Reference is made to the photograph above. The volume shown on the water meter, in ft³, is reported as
2803.16 ft³
